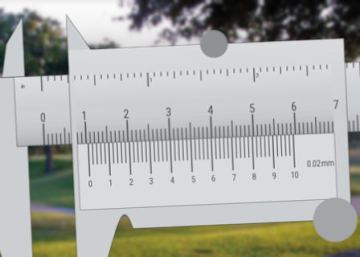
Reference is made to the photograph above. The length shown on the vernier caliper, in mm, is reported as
10.5 mm
